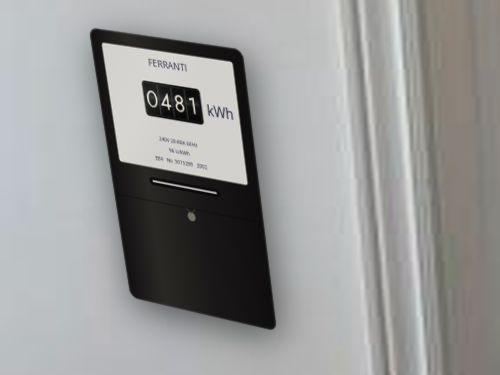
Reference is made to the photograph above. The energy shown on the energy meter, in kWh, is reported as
481 kWh
